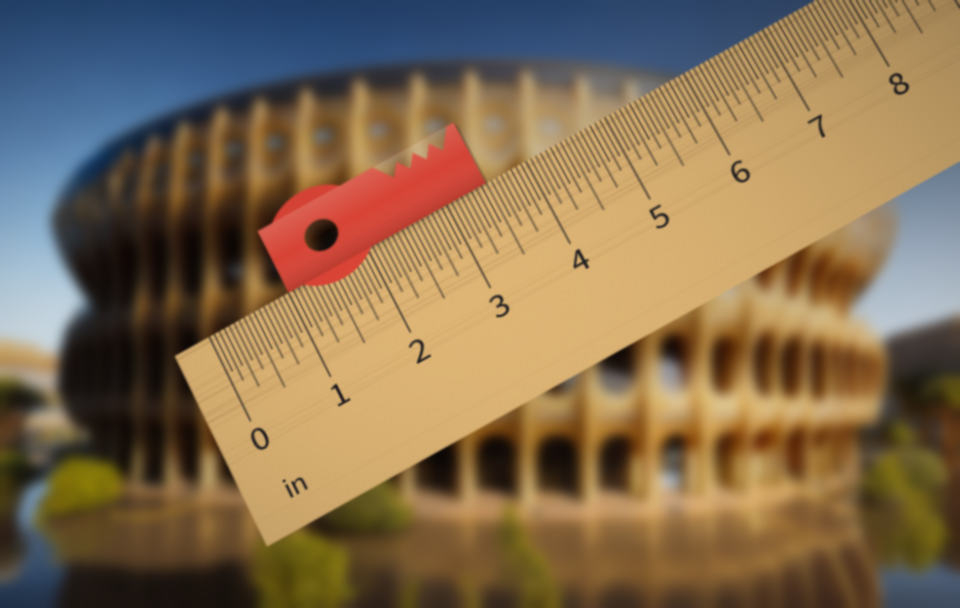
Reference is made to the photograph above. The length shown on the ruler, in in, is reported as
2.5 in
